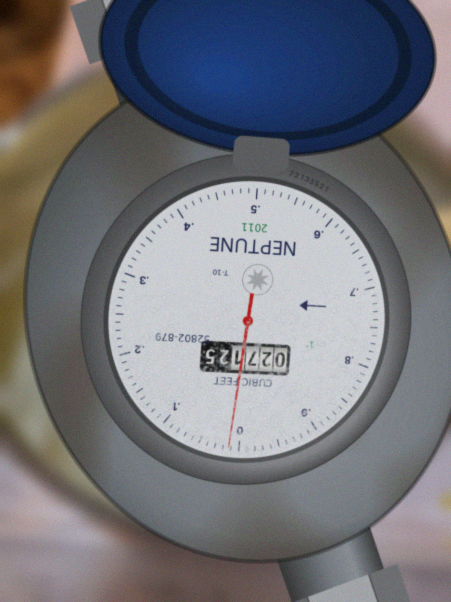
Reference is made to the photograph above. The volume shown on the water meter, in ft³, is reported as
27125.01 ft³
